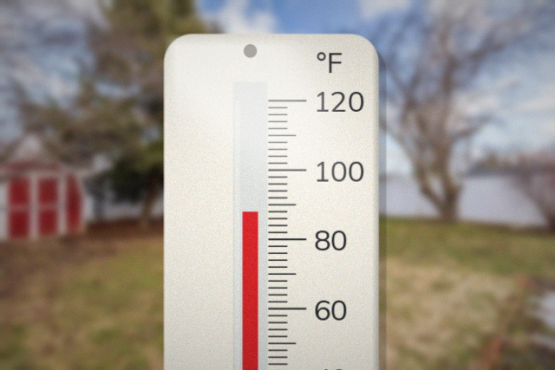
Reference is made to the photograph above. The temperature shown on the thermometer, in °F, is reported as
88 °F
